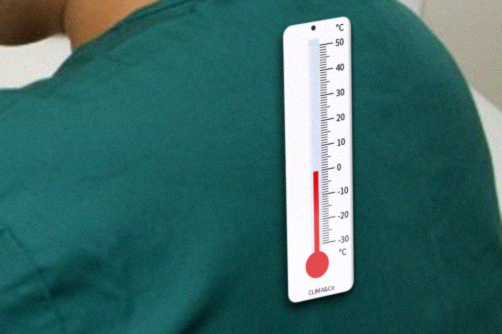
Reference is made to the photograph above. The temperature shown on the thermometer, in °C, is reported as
0 °C
